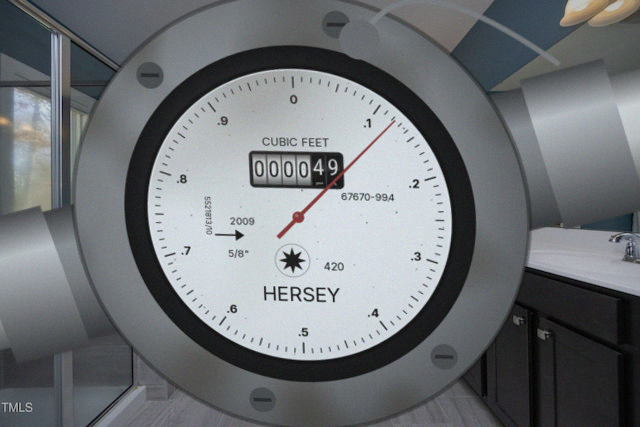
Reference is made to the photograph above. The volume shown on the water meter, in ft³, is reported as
49.12 ft³
